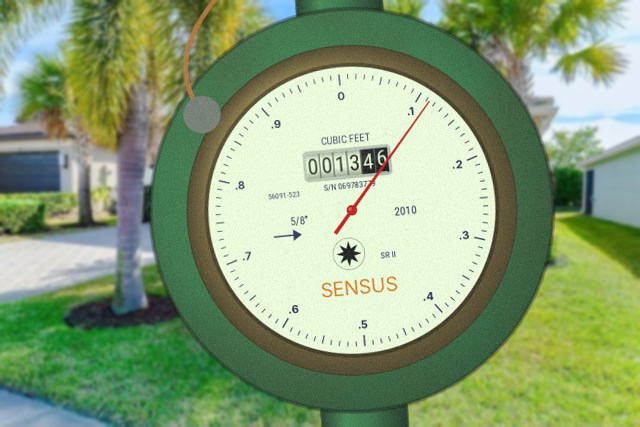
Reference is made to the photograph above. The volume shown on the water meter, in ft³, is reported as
1346.11 ft³
